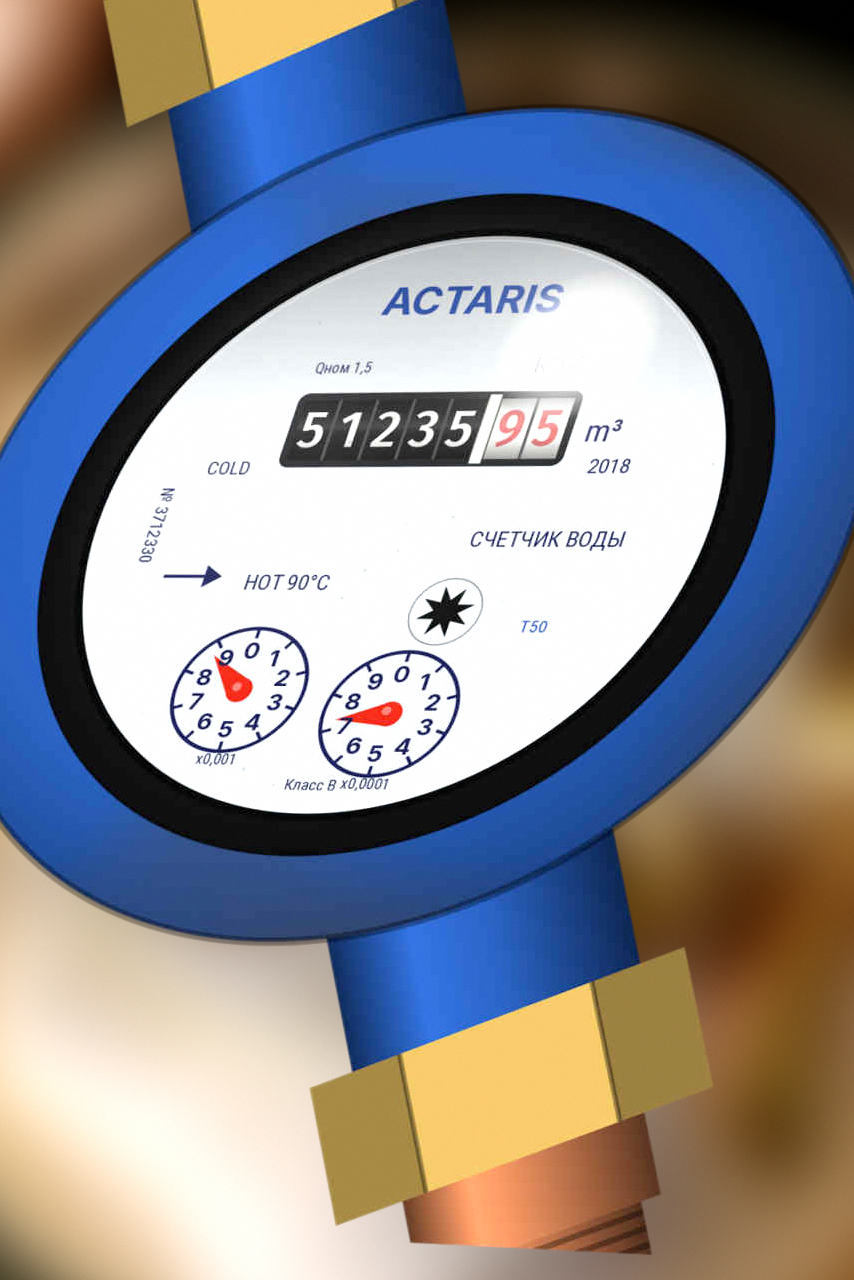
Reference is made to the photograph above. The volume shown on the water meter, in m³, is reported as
51235.9587 m³
